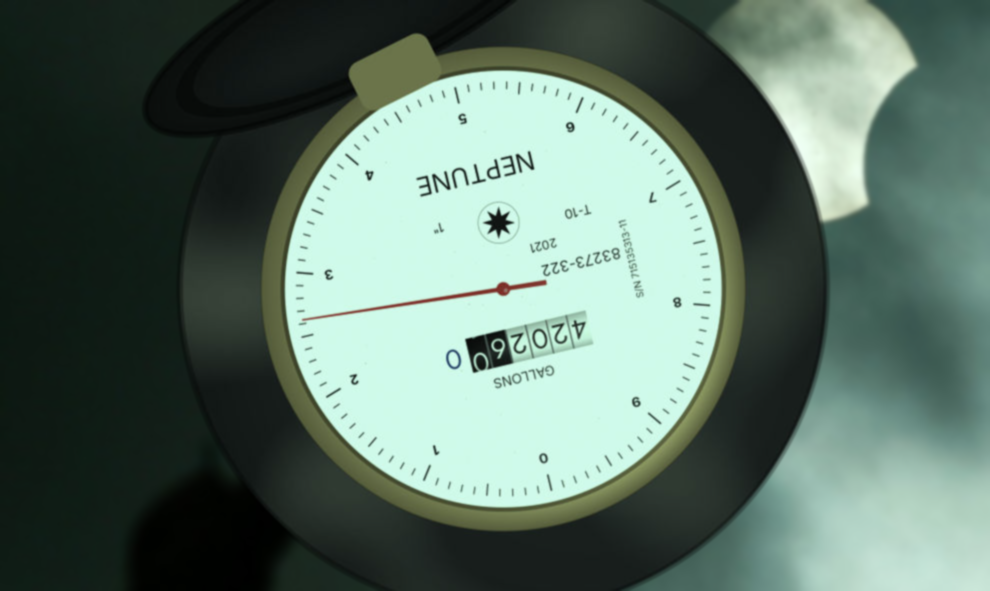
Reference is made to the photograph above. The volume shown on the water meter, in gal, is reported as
4202602.6 gal
